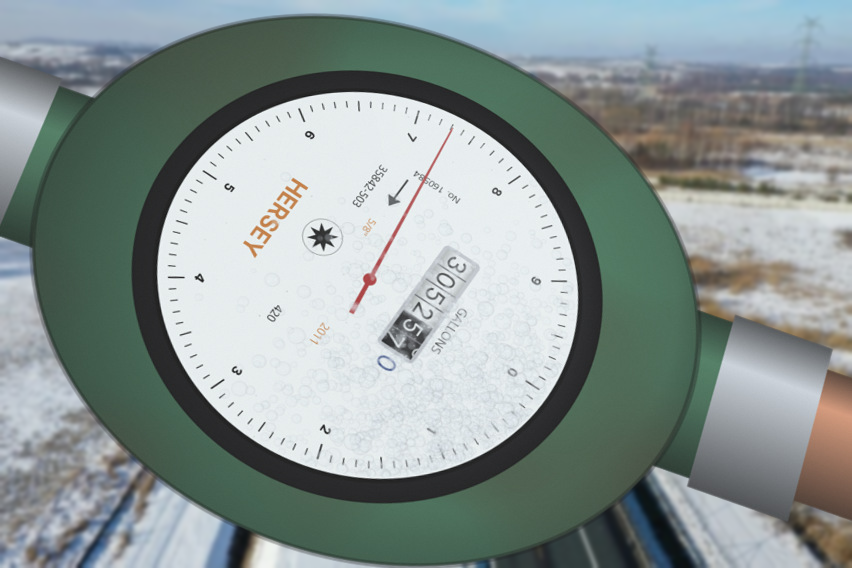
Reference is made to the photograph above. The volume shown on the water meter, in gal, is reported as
3052567.3 gal
